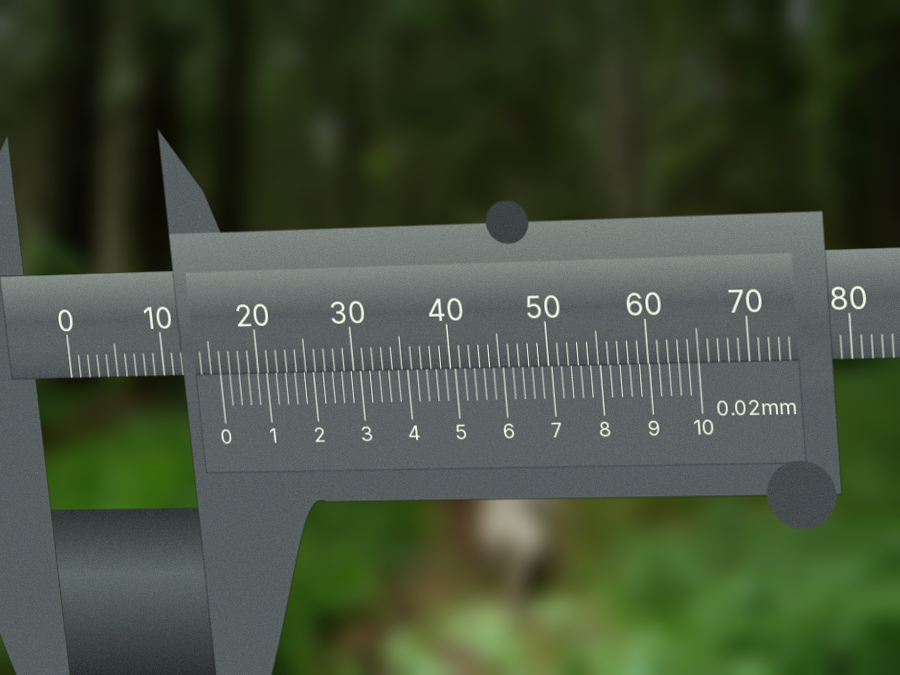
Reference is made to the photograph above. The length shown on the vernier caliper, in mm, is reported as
16.0 mm
